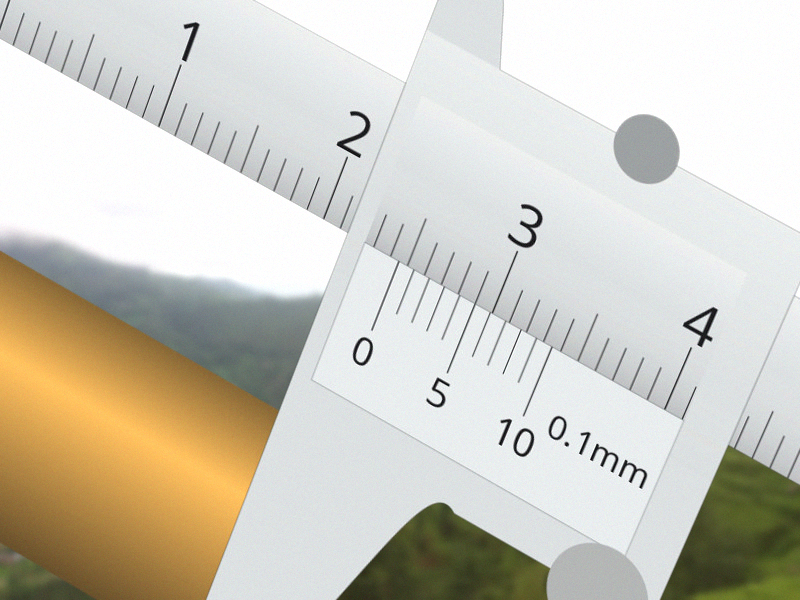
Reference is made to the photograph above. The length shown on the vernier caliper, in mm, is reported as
24.5 mm
